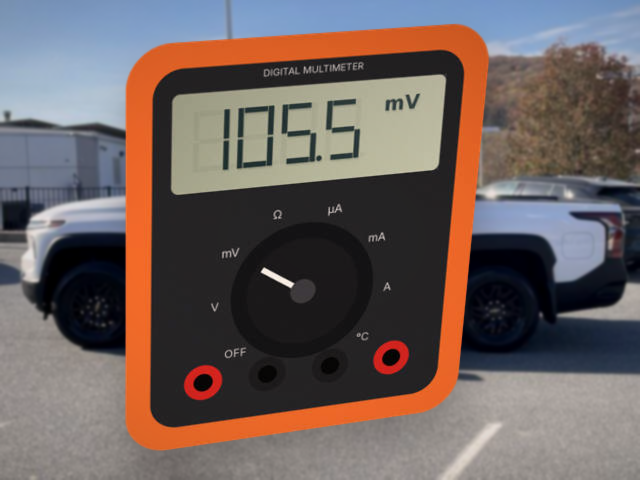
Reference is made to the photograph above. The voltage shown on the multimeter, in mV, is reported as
105.5 mV
